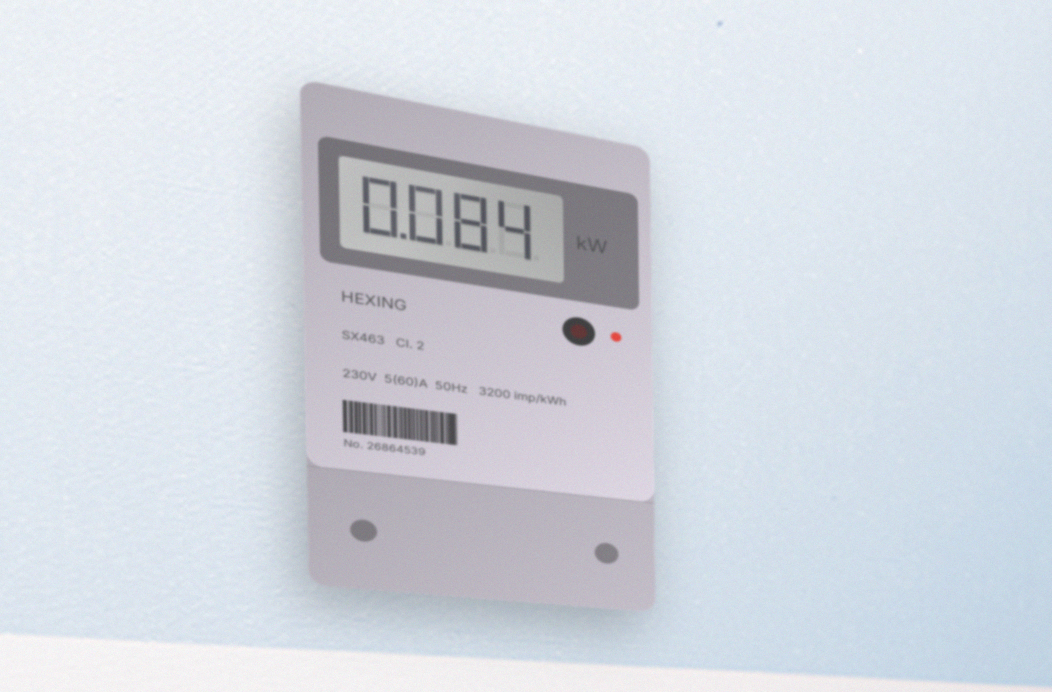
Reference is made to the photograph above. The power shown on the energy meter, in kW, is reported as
0.084 kW
